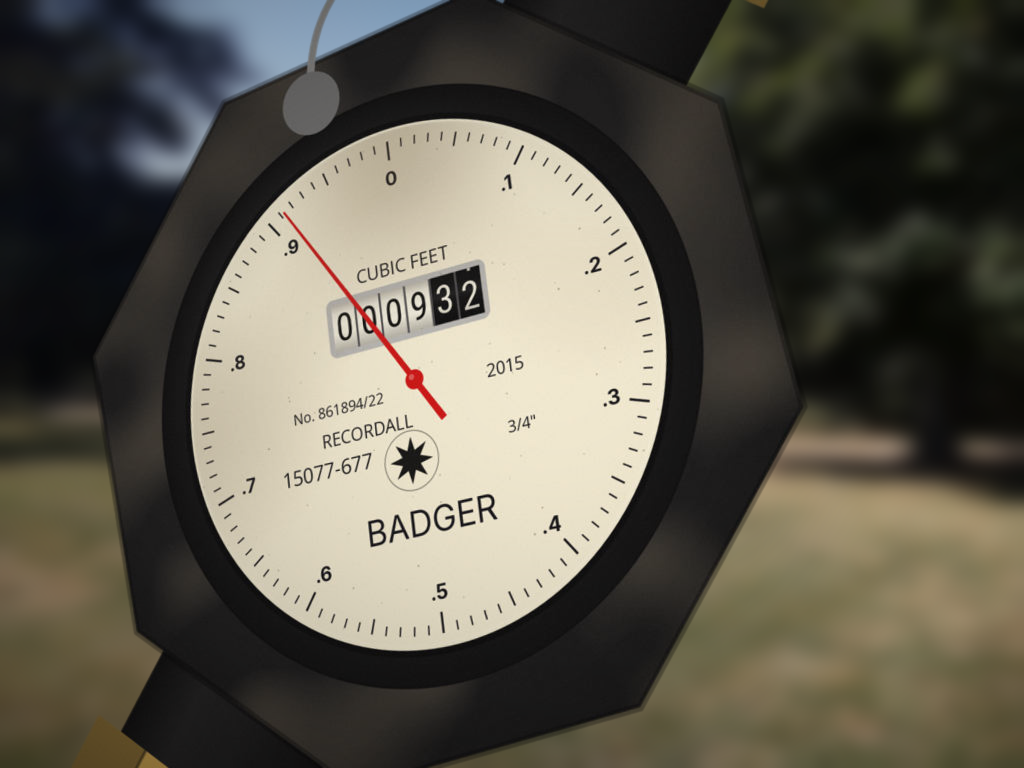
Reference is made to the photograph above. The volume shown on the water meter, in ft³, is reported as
931.91 ft³
